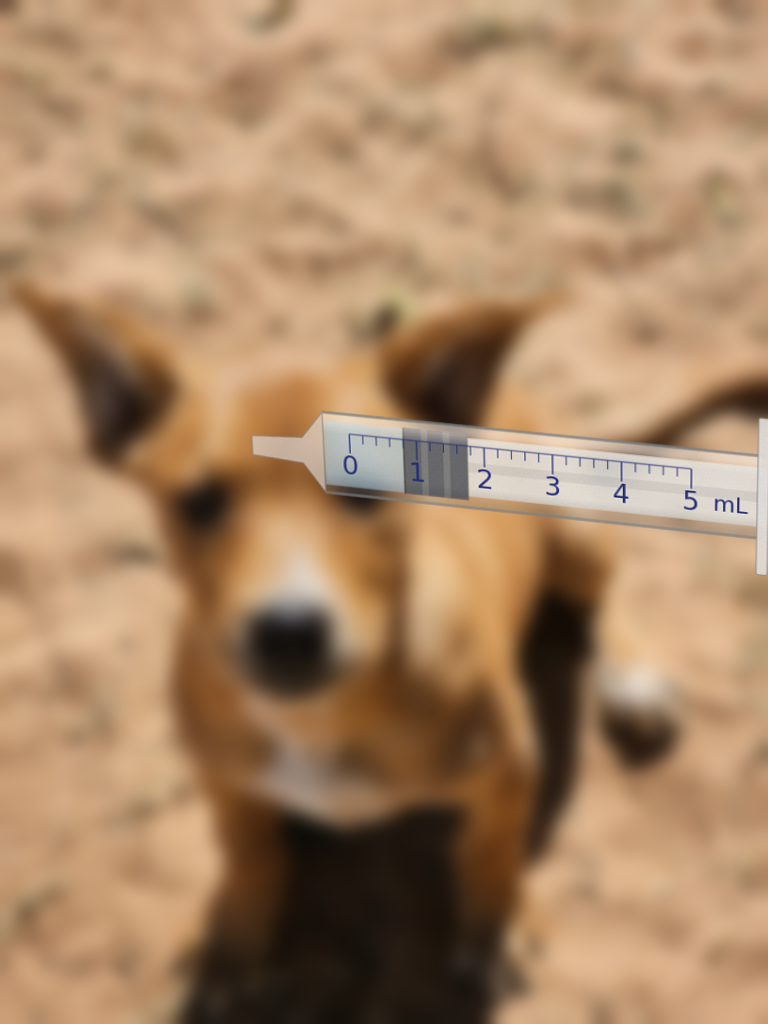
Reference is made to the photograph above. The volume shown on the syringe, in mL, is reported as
0.8 mL
